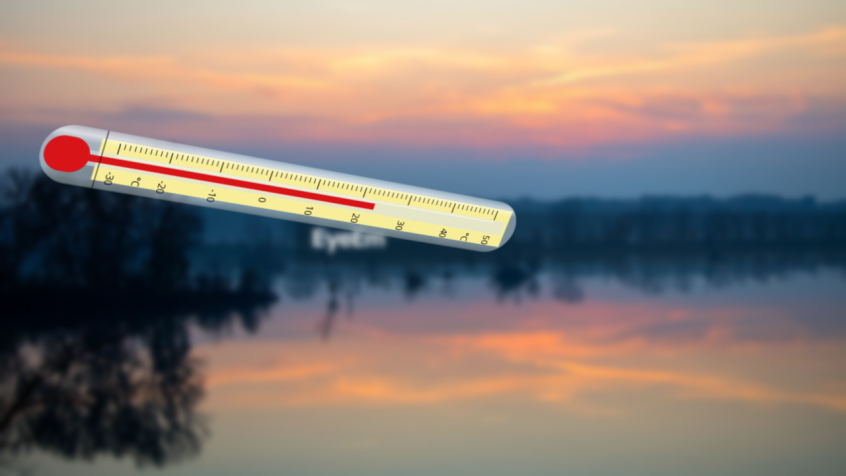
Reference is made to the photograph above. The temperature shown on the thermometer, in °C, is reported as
23 °C
